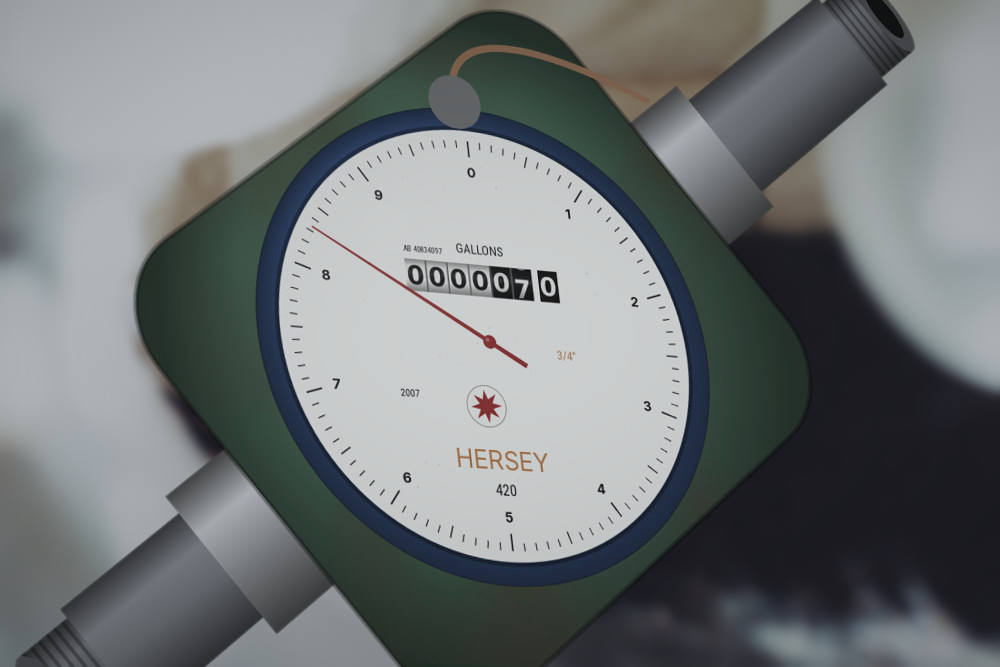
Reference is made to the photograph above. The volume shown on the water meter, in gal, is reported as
68.3 gal
